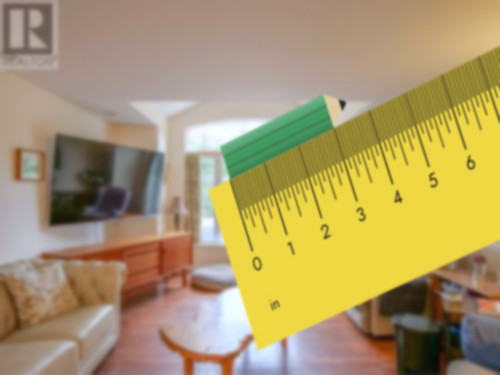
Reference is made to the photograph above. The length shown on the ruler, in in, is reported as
3.5 in
